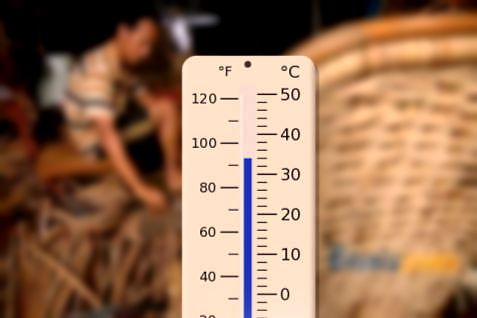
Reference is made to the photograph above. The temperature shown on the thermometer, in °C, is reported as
34 °C
